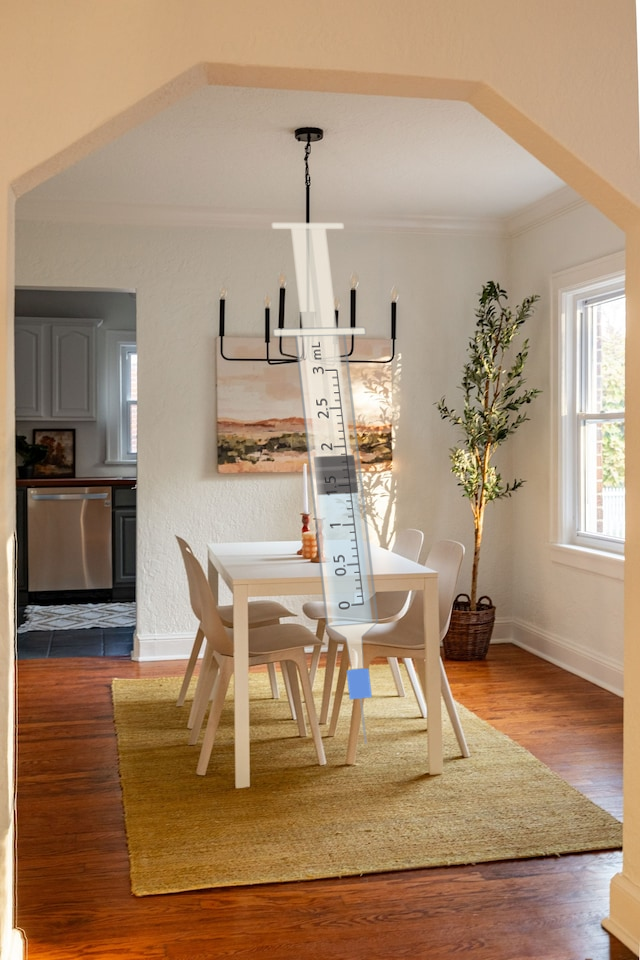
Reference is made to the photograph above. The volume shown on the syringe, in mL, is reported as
1.4 mL
